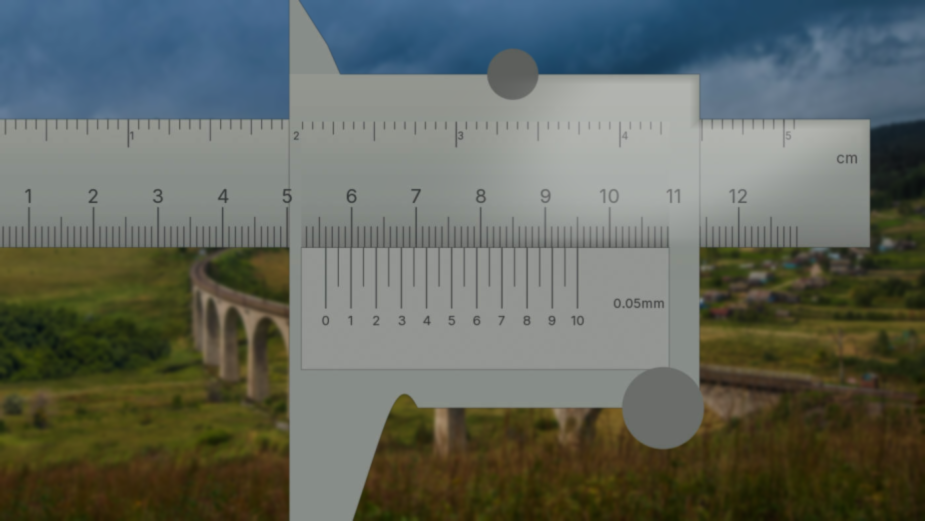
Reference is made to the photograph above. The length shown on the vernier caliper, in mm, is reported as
56.0 mm
